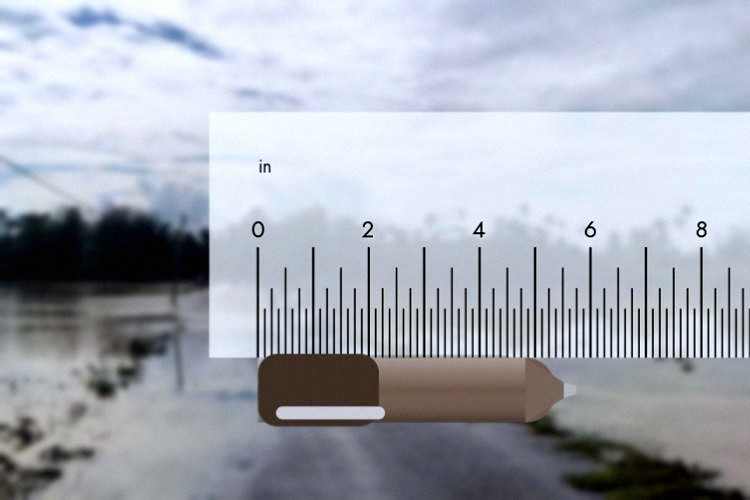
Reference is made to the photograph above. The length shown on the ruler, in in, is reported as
5.75 in
